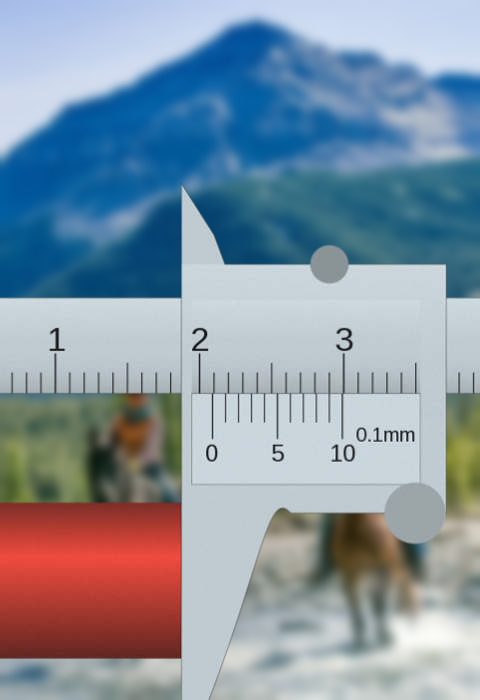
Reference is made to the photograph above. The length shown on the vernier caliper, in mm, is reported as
20.9 mm
